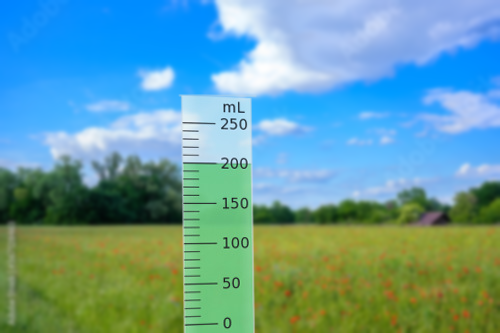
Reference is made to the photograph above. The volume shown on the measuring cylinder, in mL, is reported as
200 mL
